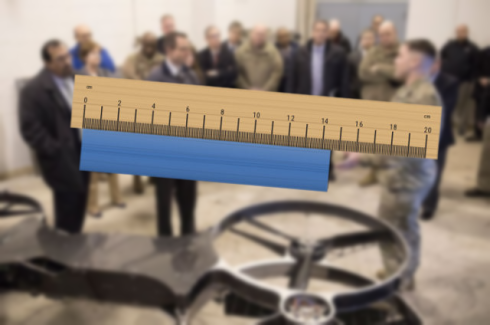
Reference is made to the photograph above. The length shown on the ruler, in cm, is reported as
14.5 cm
